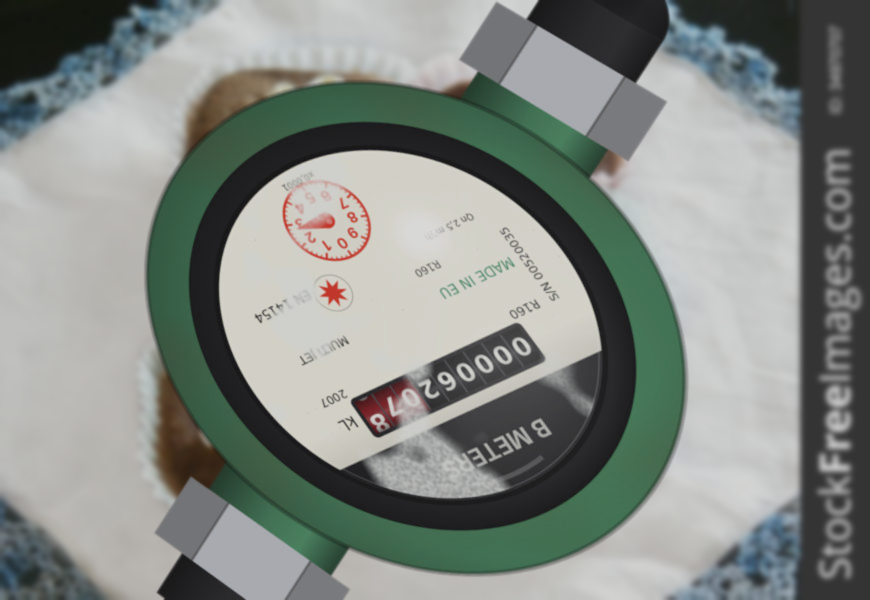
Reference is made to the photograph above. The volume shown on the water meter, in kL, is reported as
62.0782 kL
